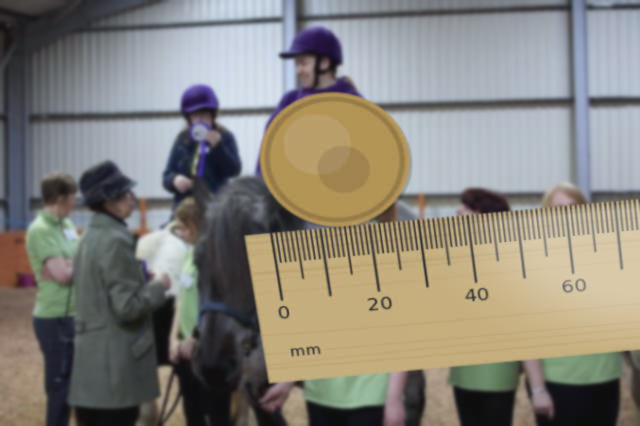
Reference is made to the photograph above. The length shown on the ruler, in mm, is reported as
30 mm
